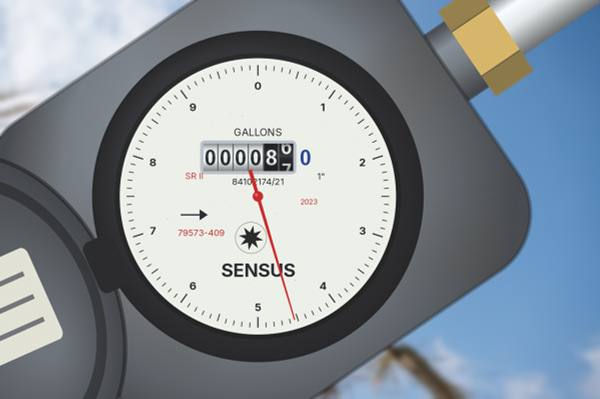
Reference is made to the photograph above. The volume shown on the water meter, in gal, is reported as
864.5 gal
